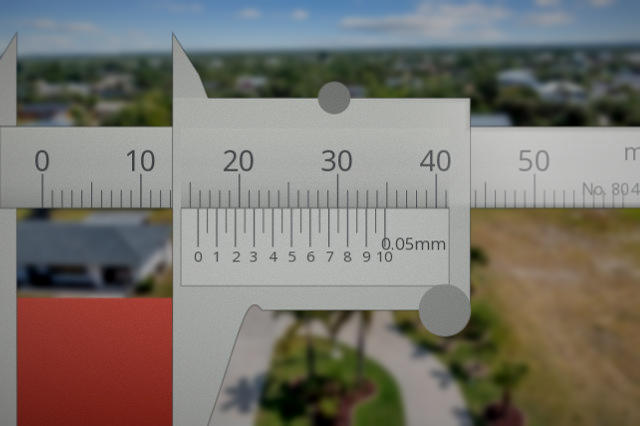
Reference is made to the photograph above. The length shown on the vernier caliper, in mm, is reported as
15.8 mm
